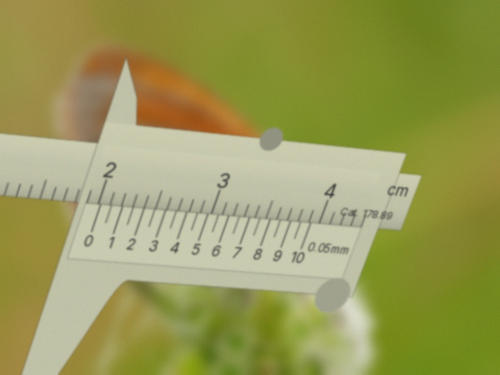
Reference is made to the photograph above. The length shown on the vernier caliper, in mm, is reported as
20.2 mm
